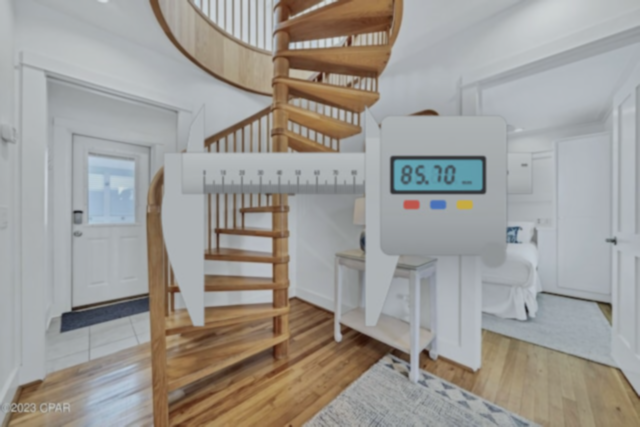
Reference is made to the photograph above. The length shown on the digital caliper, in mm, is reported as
85.70 mm
